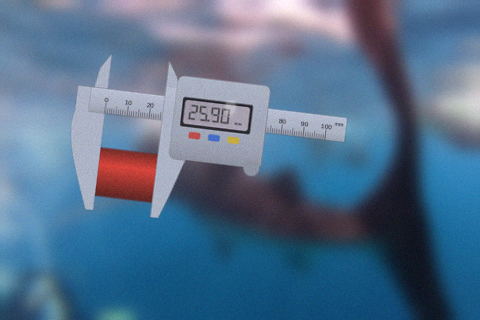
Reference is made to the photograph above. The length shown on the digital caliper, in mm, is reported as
25.90 mm
